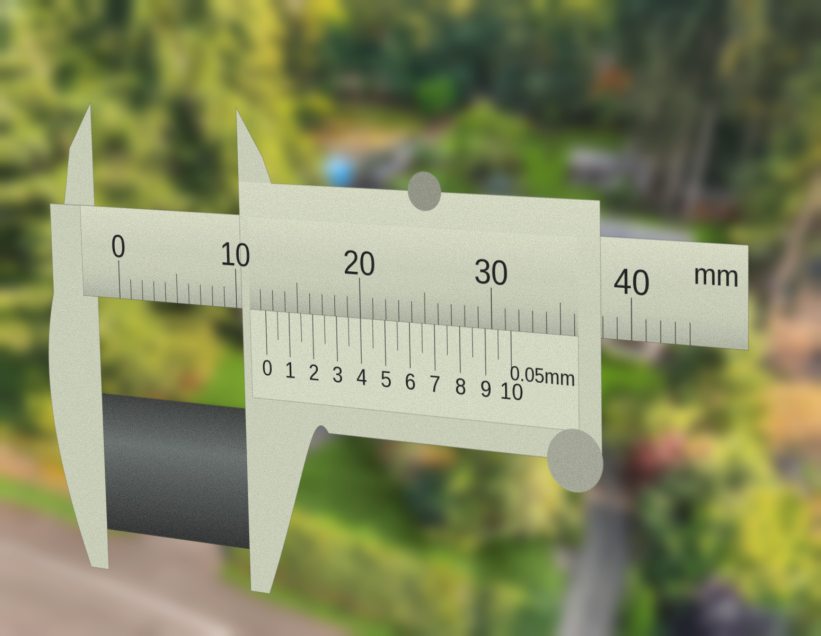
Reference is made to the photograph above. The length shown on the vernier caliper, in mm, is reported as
12.4 mm
